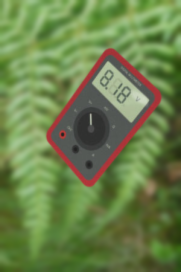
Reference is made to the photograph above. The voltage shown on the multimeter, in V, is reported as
8.18 V
